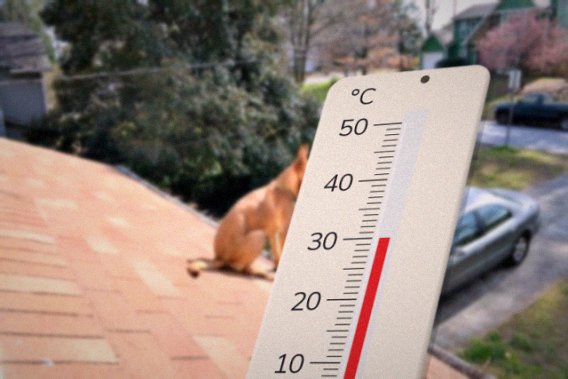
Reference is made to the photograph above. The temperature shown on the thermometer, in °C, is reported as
30 °C
